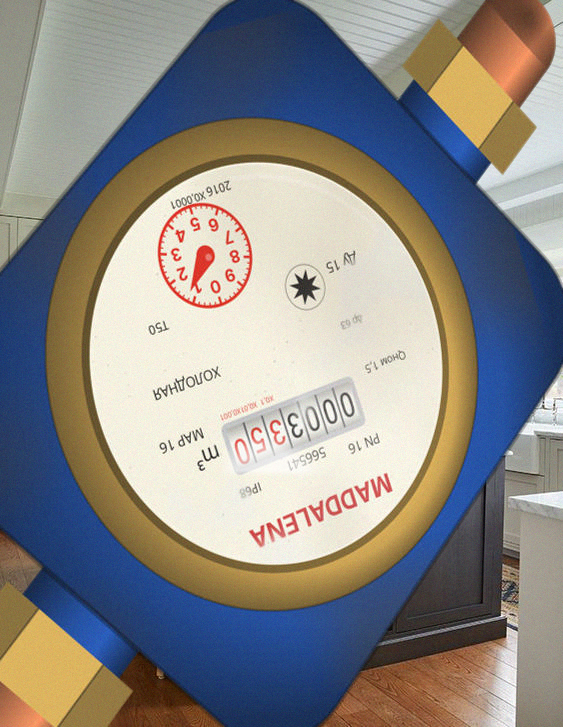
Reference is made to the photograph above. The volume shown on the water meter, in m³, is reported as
3.3501 m³
